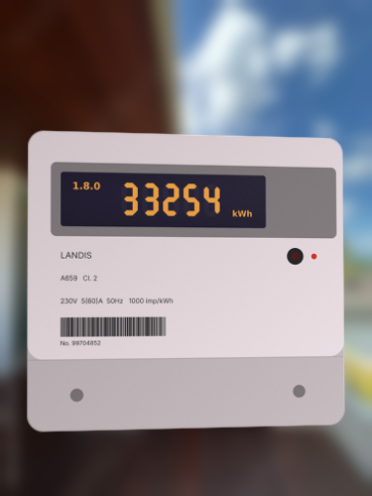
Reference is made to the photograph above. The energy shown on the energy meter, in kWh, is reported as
33254 kWh
